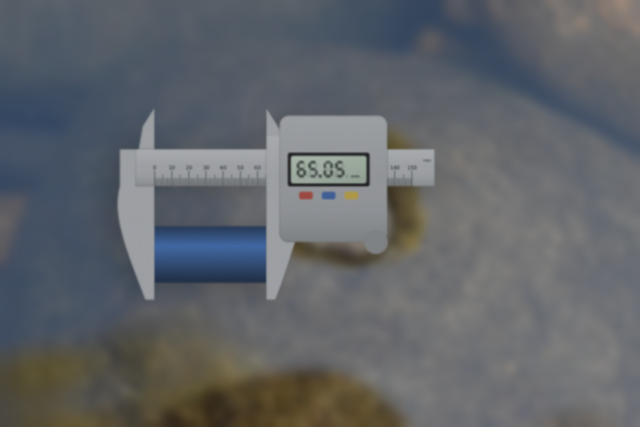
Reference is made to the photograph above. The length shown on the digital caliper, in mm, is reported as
65.05 mm
